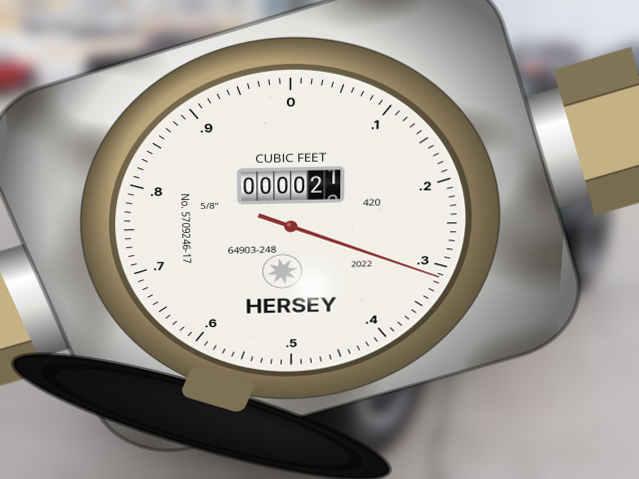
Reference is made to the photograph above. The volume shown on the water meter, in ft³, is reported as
21.31 ft³
